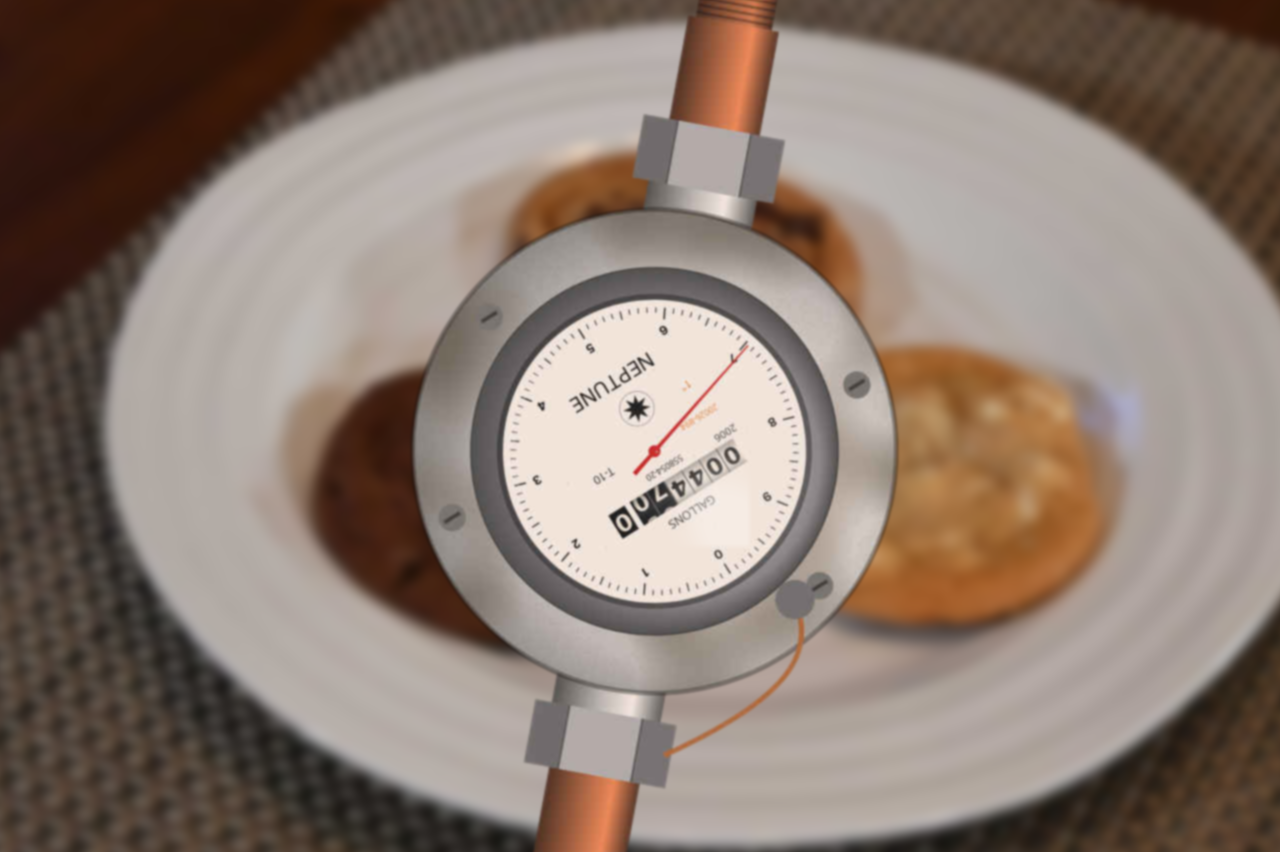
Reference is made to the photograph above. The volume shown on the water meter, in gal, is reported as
44697.0 gal
